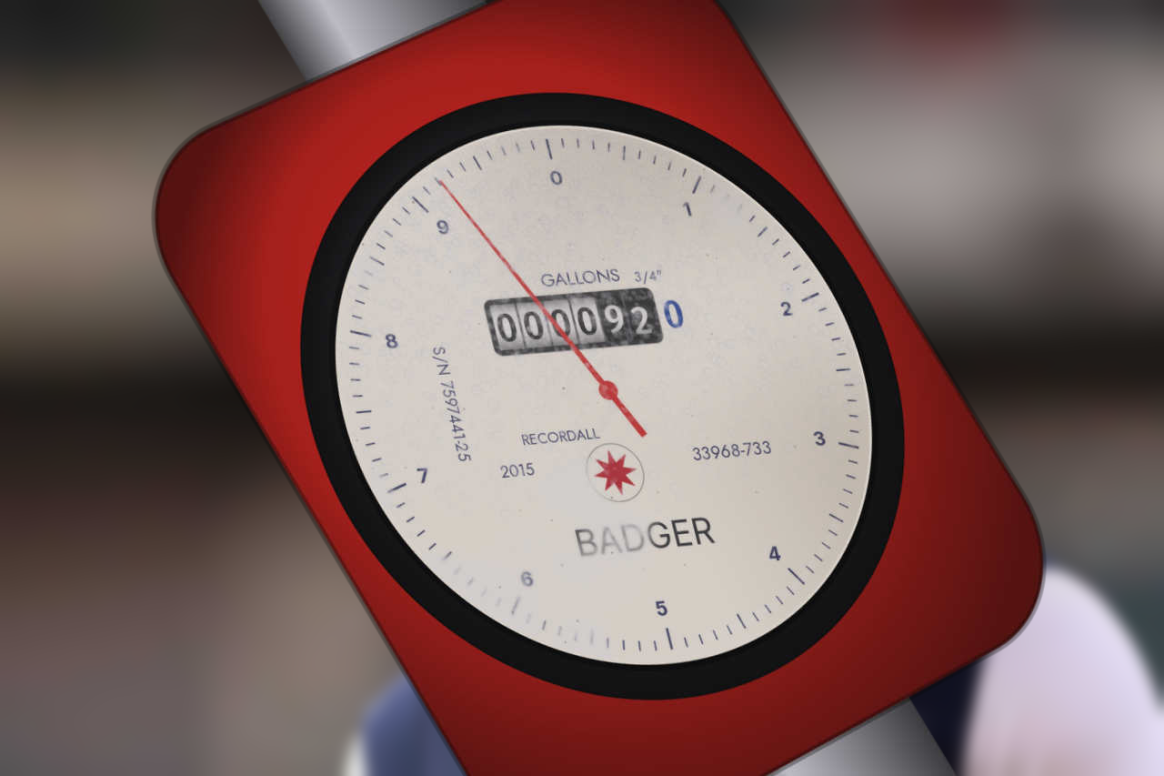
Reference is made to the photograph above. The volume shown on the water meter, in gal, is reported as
919.2 gal
